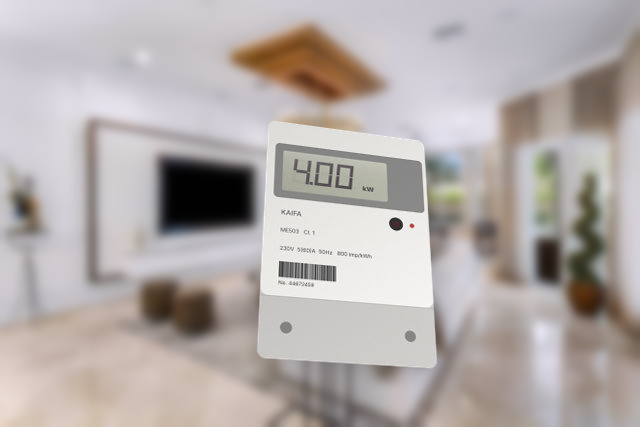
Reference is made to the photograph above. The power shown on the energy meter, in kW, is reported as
4.00 kW
